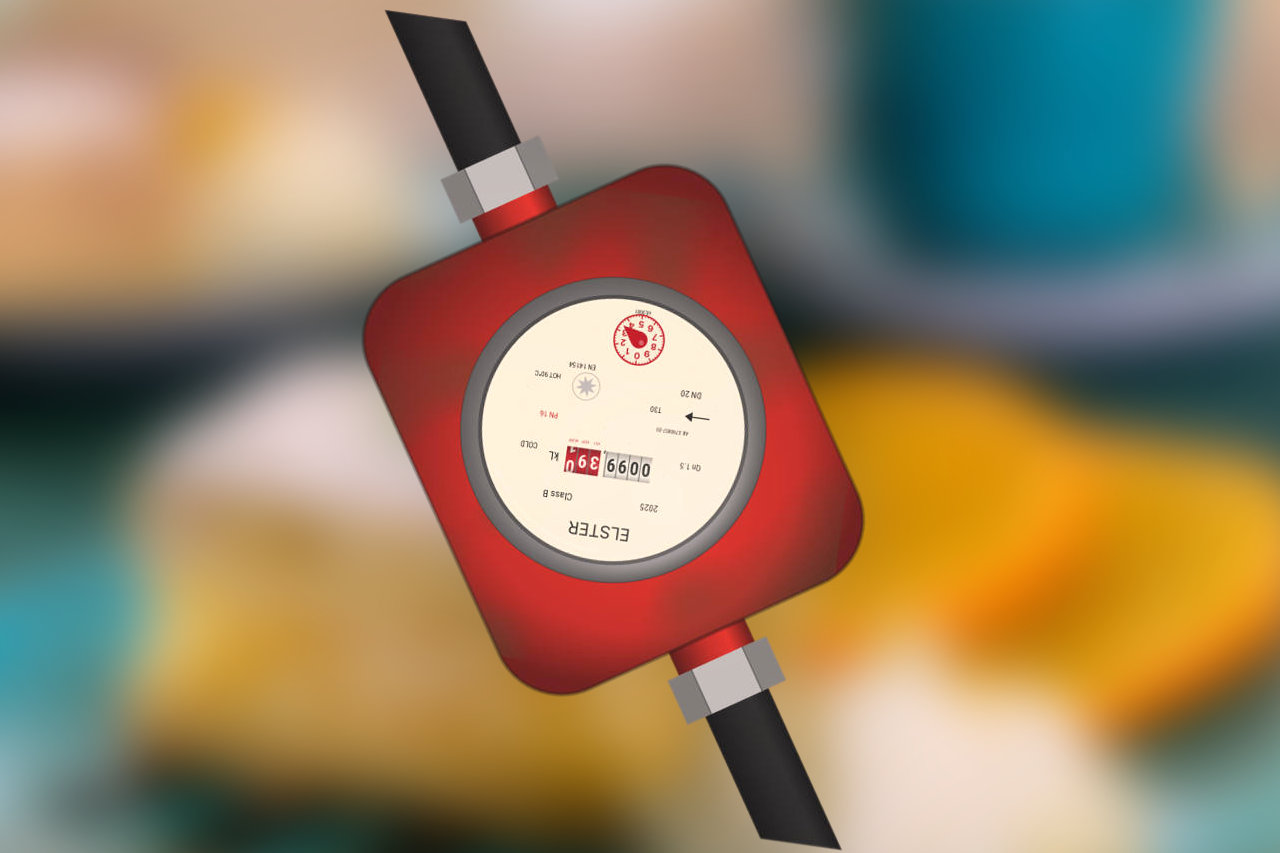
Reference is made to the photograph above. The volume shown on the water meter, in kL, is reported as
99.3903 kL
